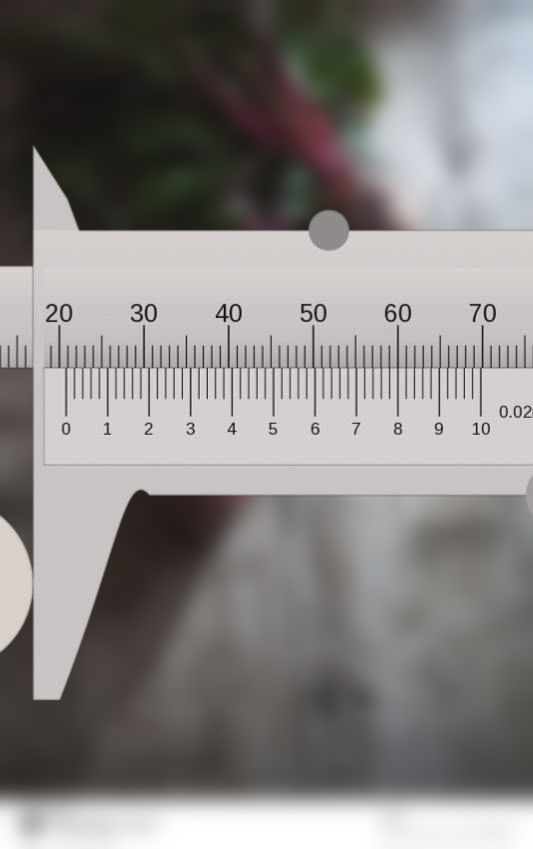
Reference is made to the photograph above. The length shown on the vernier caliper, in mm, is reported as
20.8 mm
